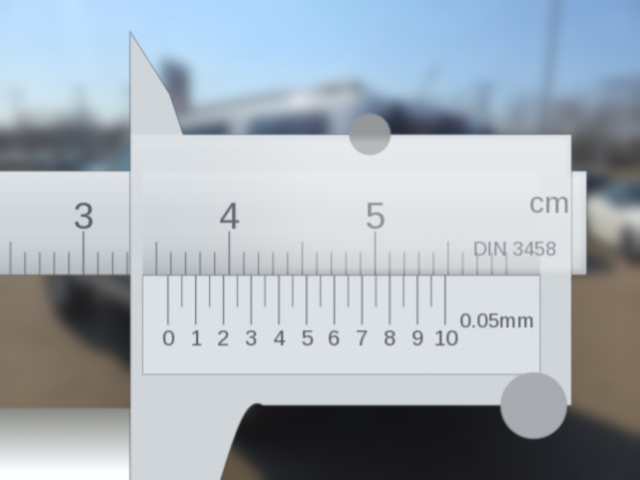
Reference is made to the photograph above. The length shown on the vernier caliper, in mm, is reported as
35.8 mm
